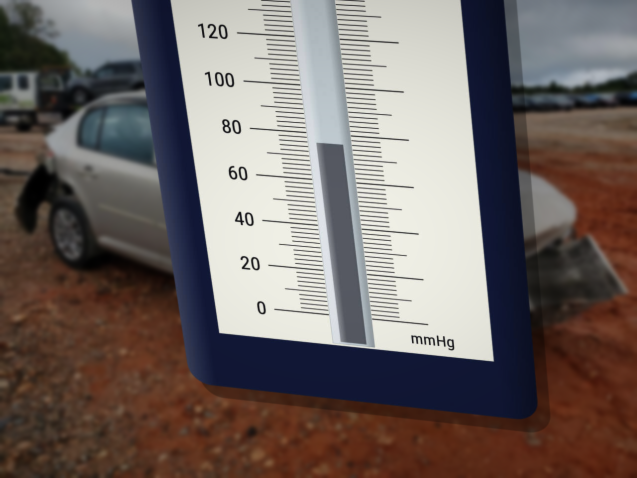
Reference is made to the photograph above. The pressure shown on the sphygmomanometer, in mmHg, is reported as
76 mmHg
